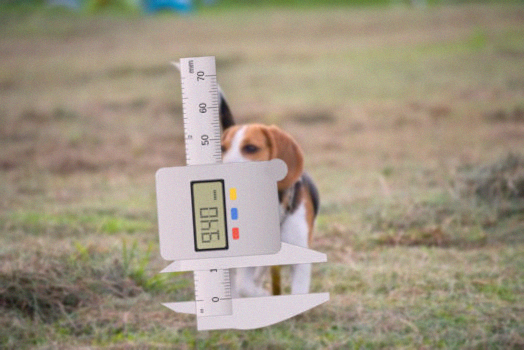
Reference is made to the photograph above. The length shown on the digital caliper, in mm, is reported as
9.40 mm
